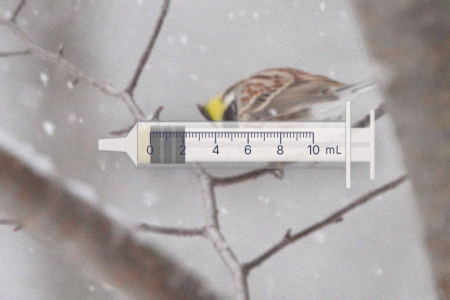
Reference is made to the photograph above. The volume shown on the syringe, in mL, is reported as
0 mL
